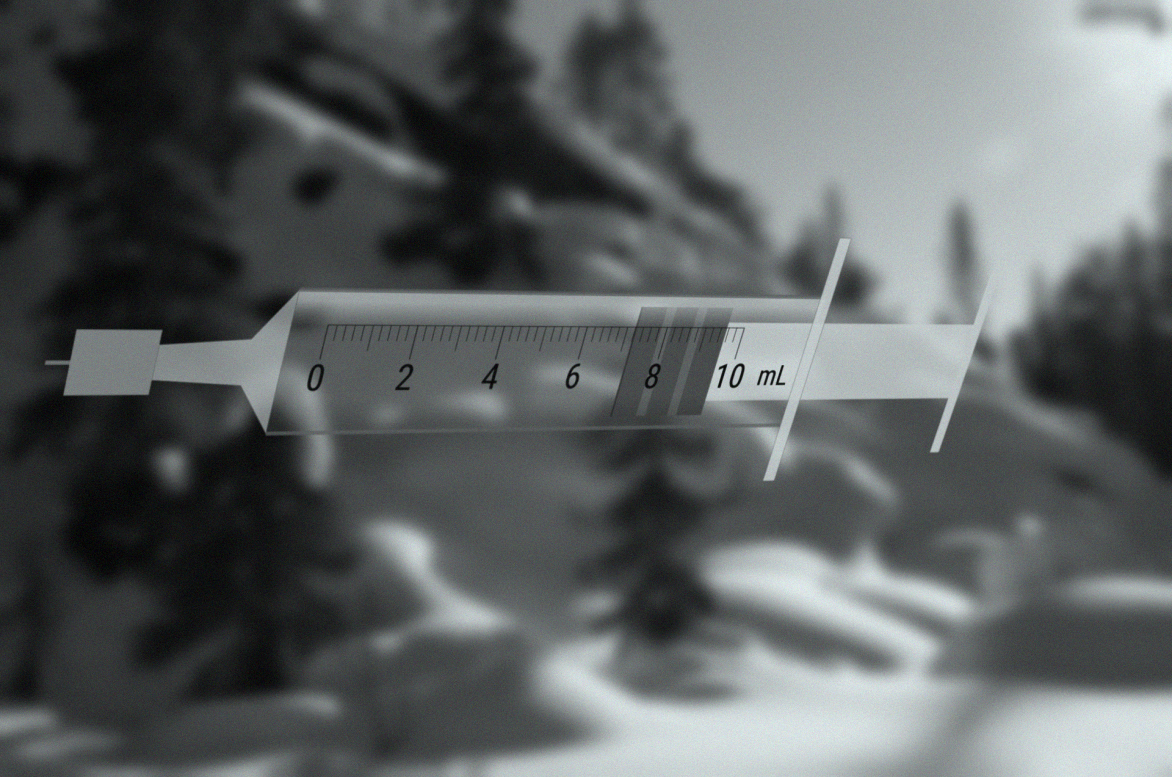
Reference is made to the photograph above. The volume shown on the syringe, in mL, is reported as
7.2 mL
